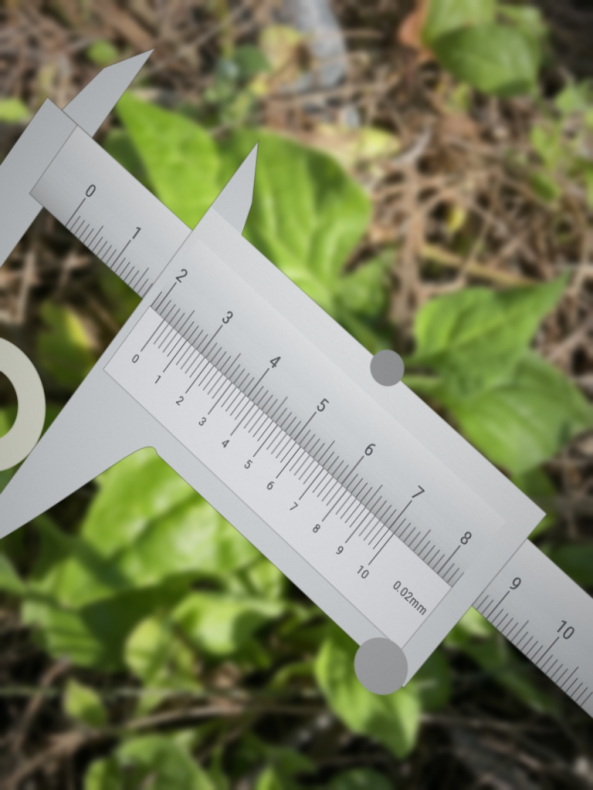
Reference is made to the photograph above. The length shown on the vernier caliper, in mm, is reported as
22.0 mm
